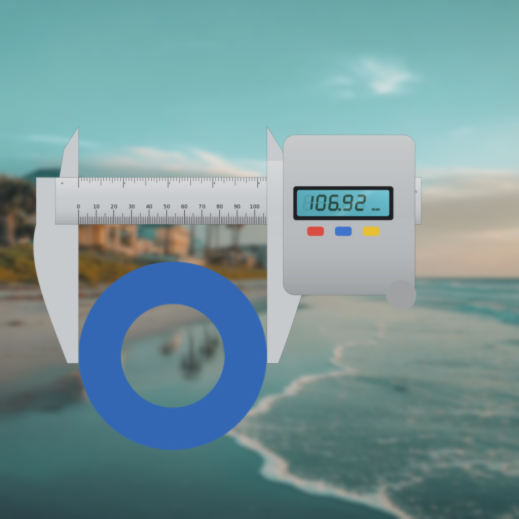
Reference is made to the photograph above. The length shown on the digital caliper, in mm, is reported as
106.92 mm
